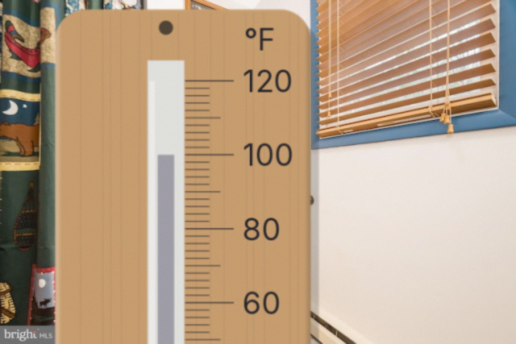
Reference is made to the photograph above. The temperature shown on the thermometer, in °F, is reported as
100 °F
